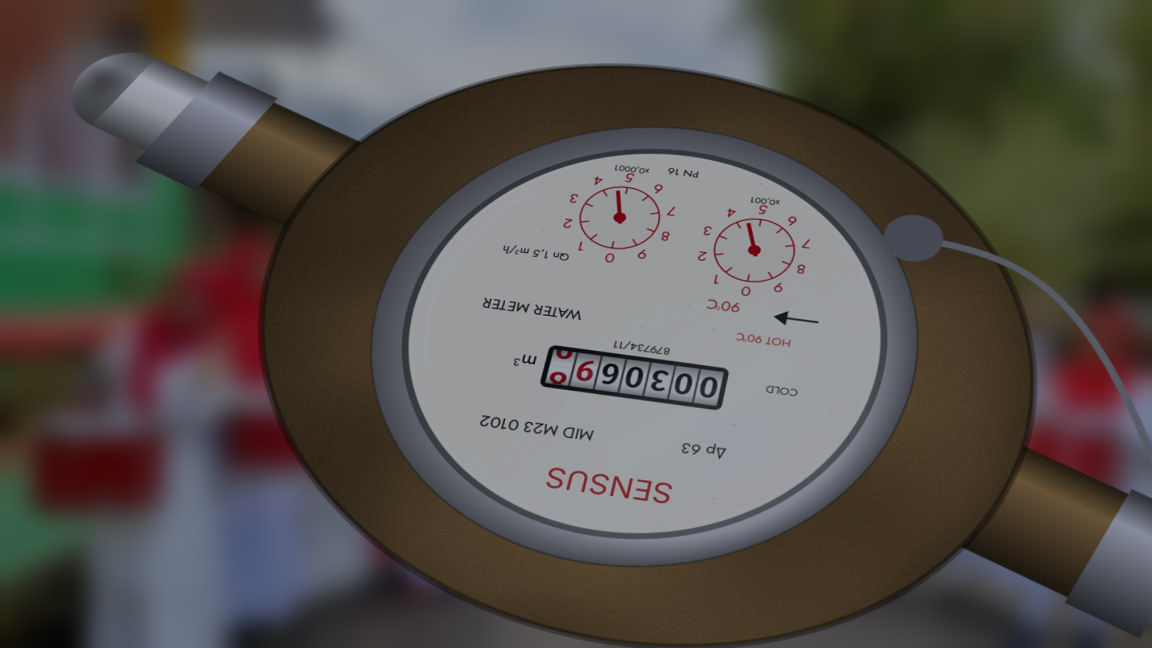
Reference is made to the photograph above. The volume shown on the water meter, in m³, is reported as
306.9844 m³
